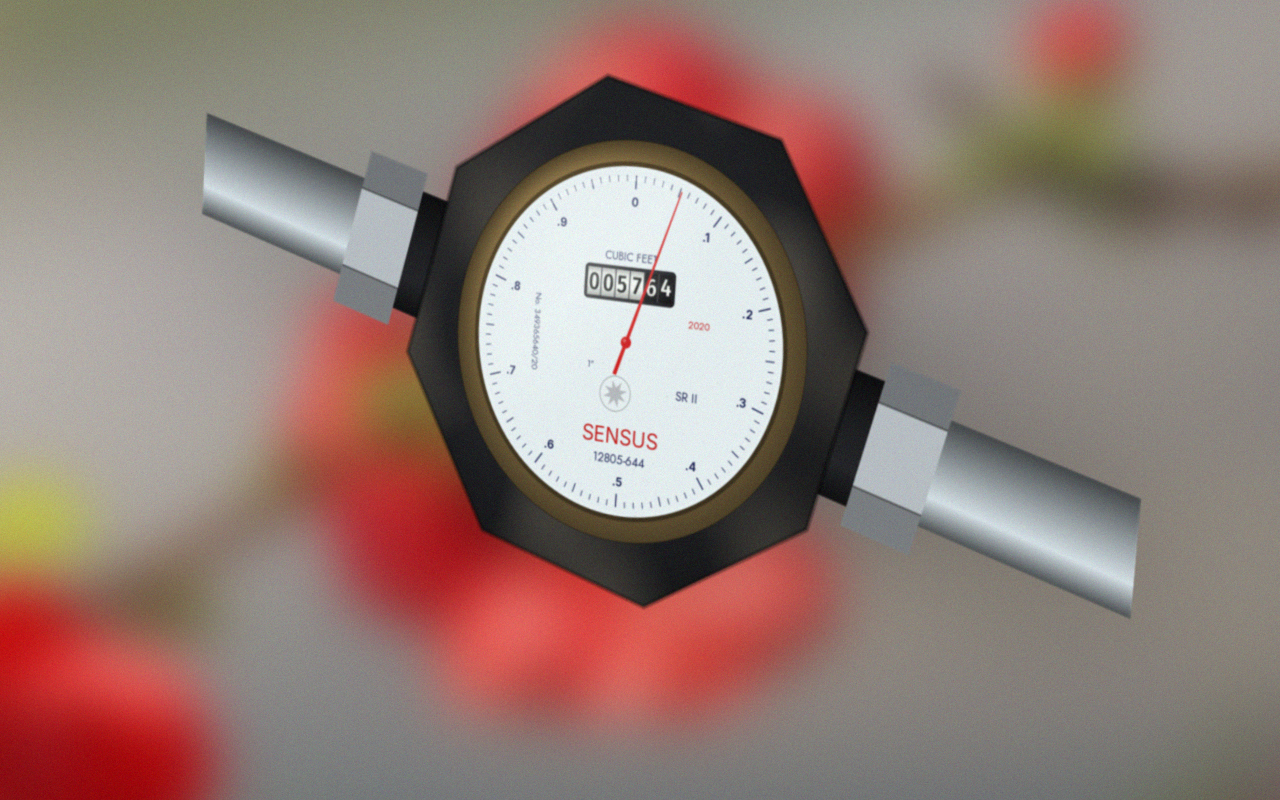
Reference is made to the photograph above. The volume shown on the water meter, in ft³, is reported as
5764.05 ft³
